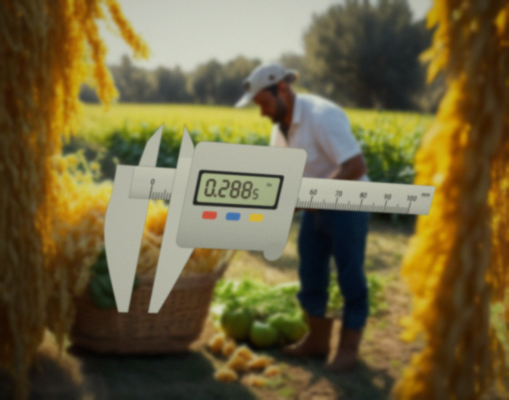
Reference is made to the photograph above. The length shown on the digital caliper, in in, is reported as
0.2885 in
